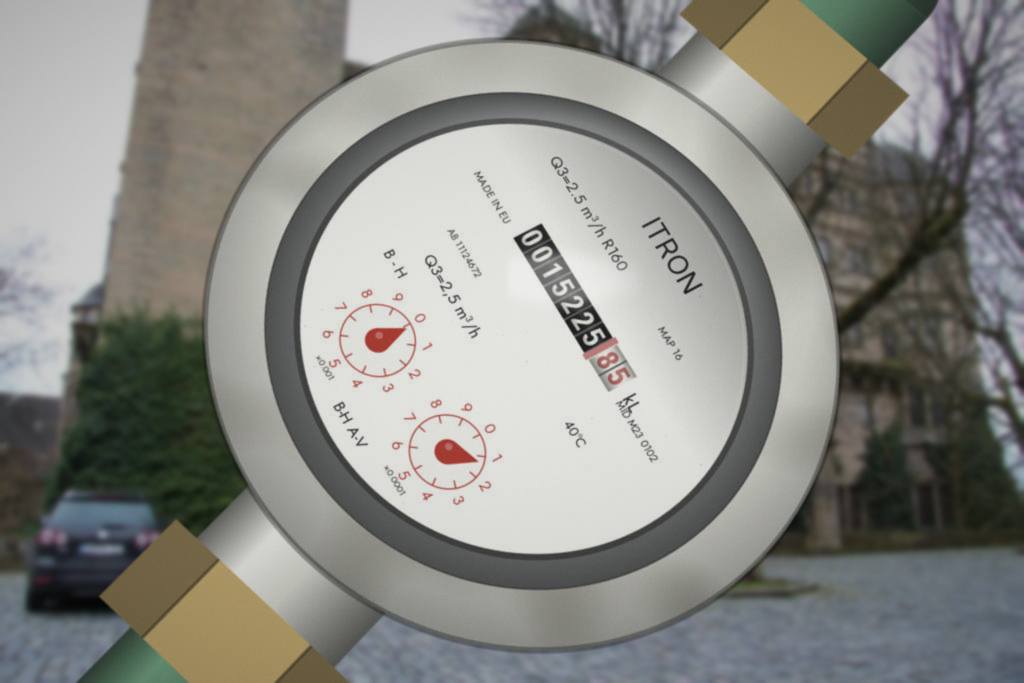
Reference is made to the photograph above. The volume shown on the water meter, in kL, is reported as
15225.8501 kL
